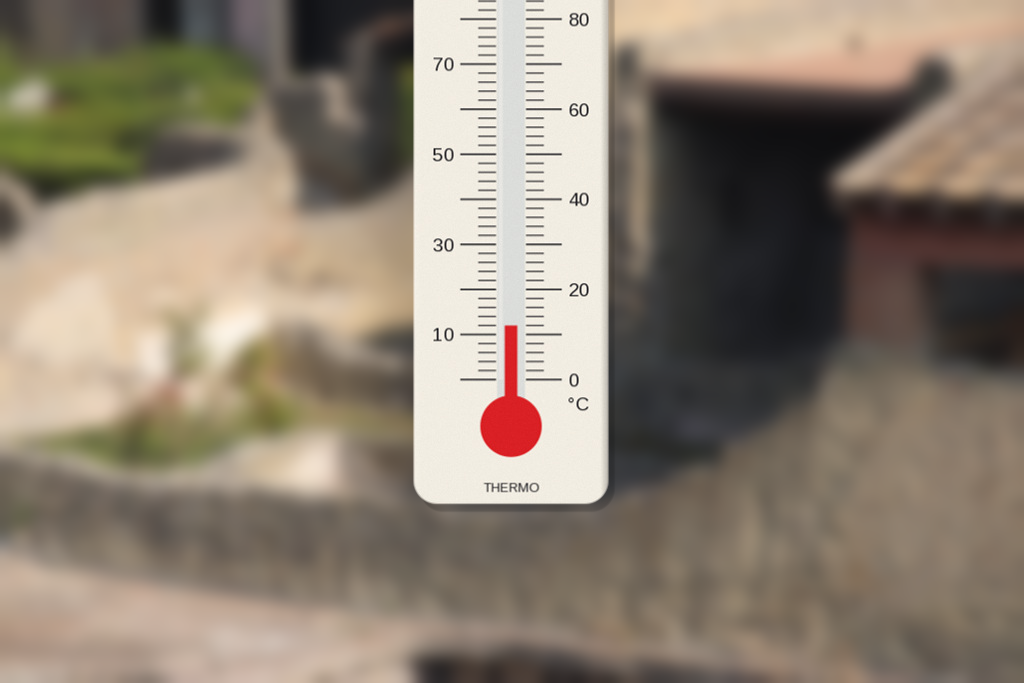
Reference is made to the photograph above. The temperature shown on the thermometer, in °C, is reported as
12 °C
